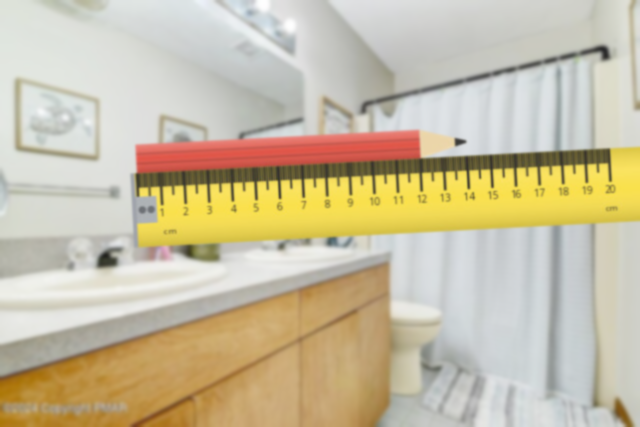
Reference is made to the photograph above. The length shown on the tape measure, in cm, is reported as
14 cm
